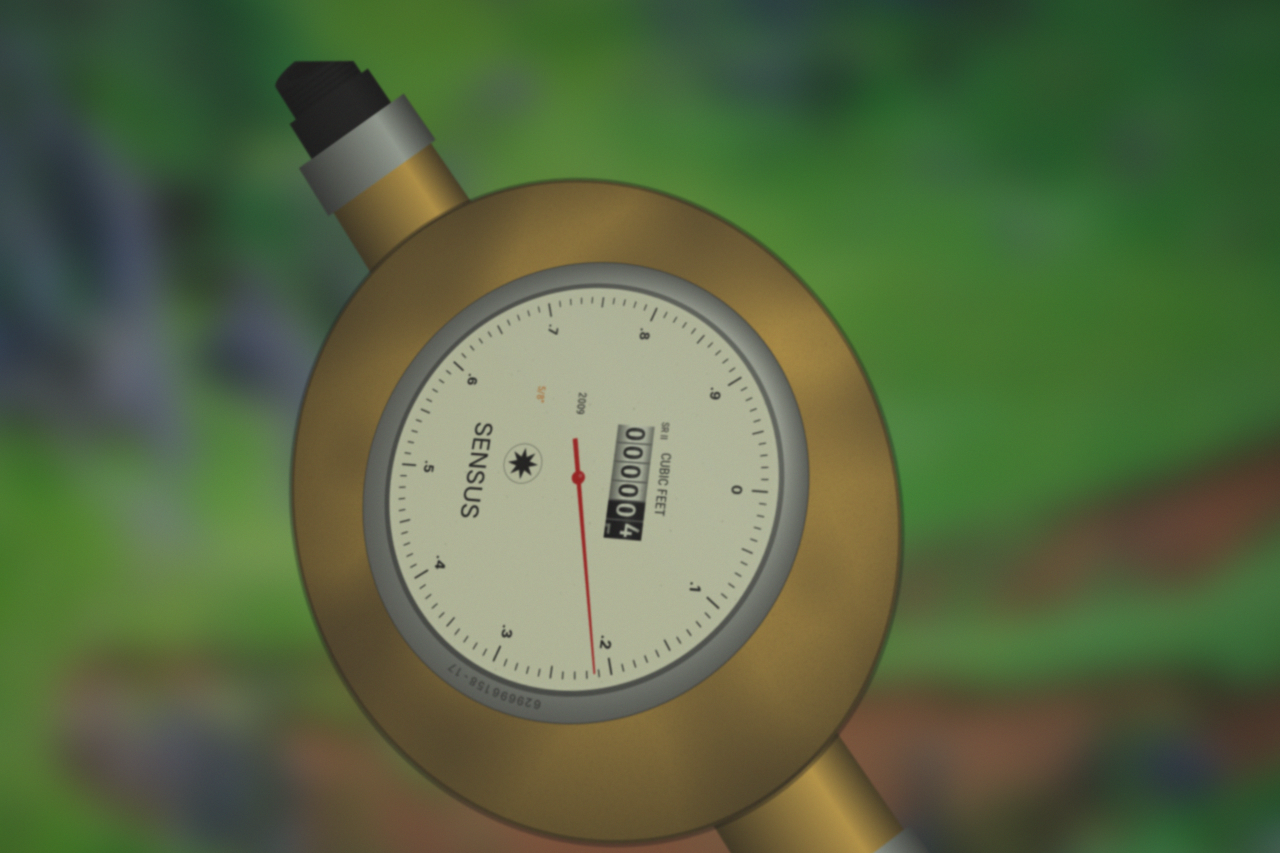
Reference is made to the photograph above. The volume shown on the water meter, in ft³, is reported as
4.21 ft³
